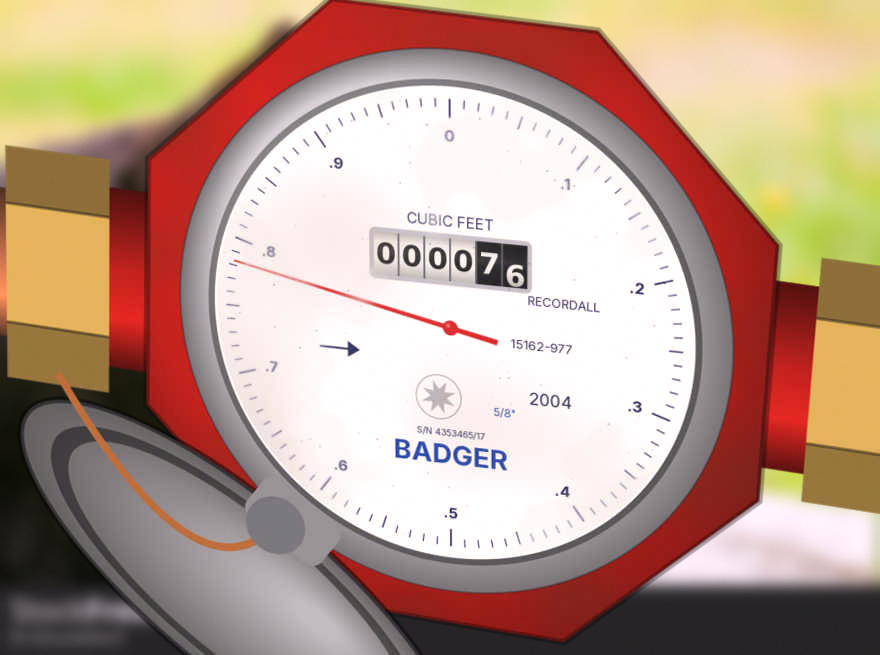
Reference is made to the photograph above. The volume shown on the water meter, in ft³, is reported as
75.78 ft³
